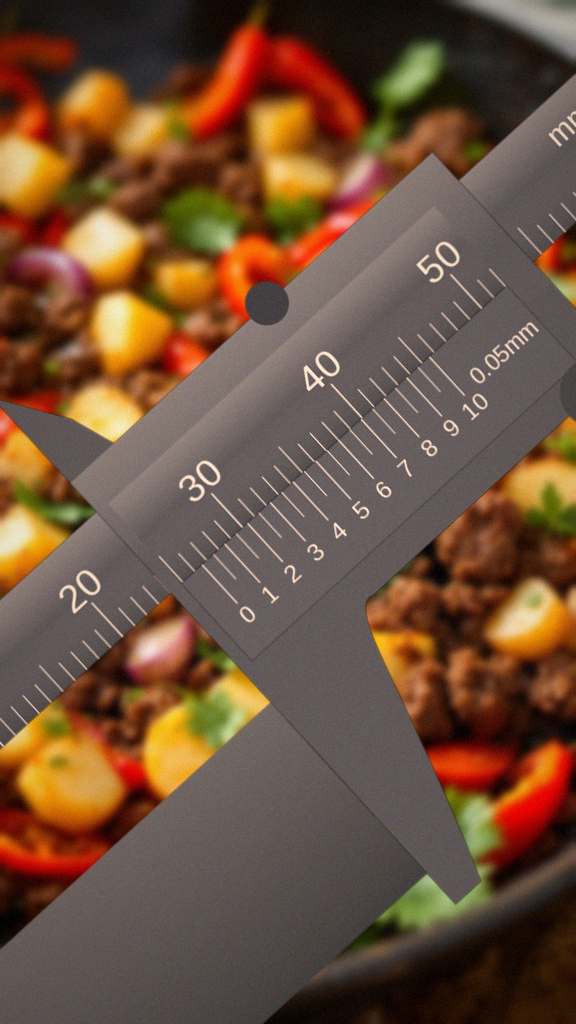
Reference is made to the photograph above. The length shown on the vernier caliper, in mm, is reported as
26.6 mm
